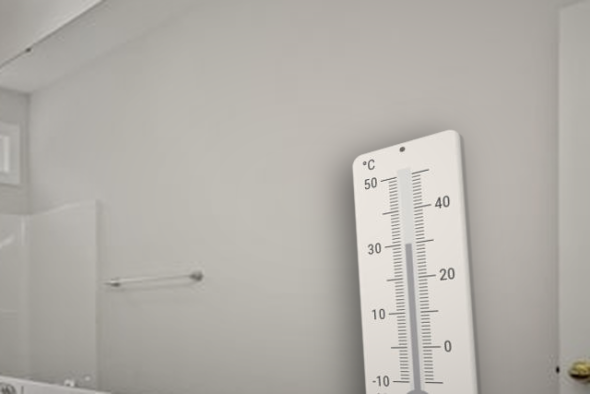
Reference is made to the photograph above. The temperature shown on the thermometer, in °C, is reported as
30 °C
